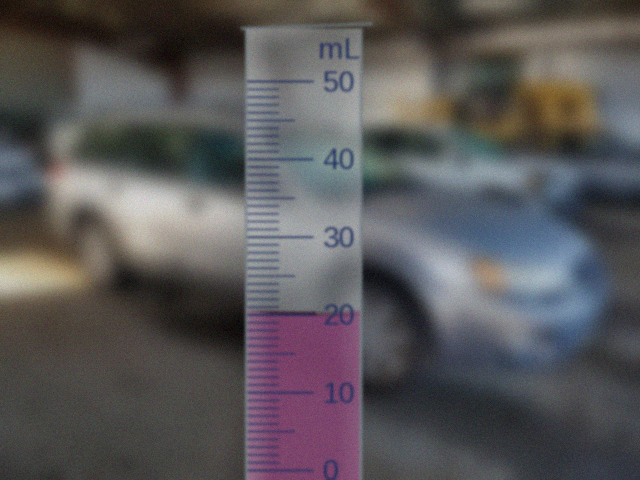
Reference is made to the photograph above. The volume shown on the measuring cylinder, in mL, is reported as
20 mL
